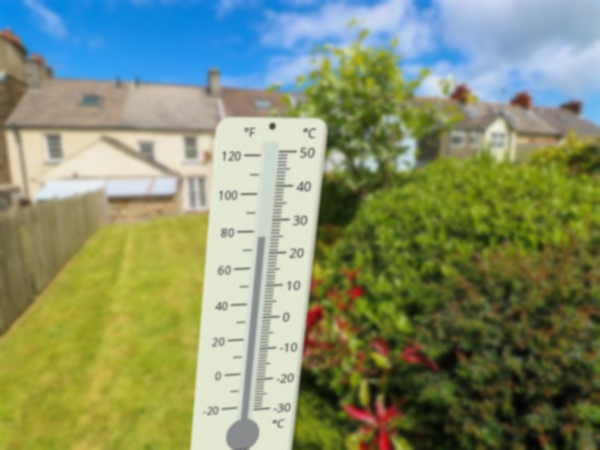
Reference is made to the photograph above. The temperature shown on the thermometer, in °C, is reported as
25 °C
